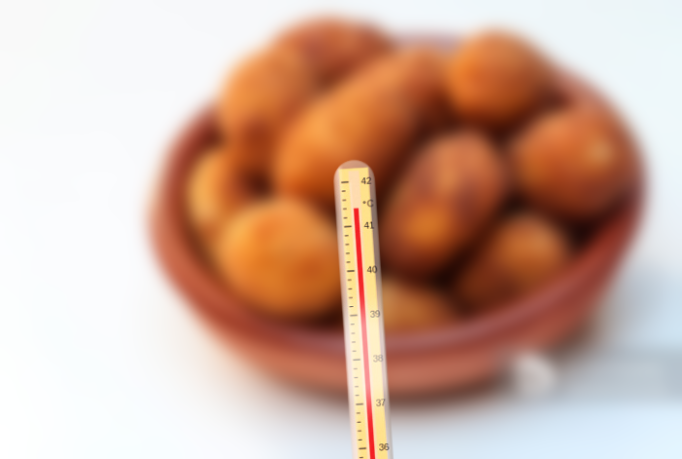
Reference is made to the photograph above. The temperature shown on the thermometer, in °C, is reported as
41.4 °C
